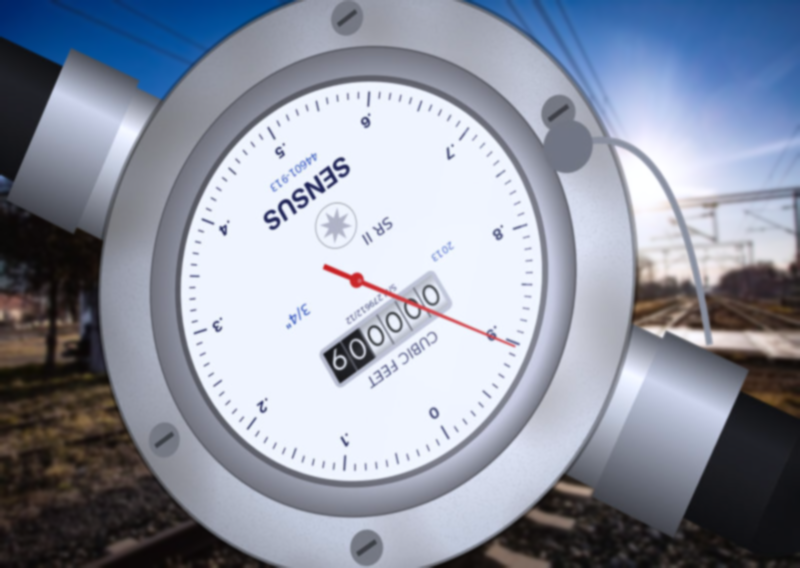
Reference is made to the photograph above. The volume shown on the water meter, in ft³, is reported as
8.90 ft³
